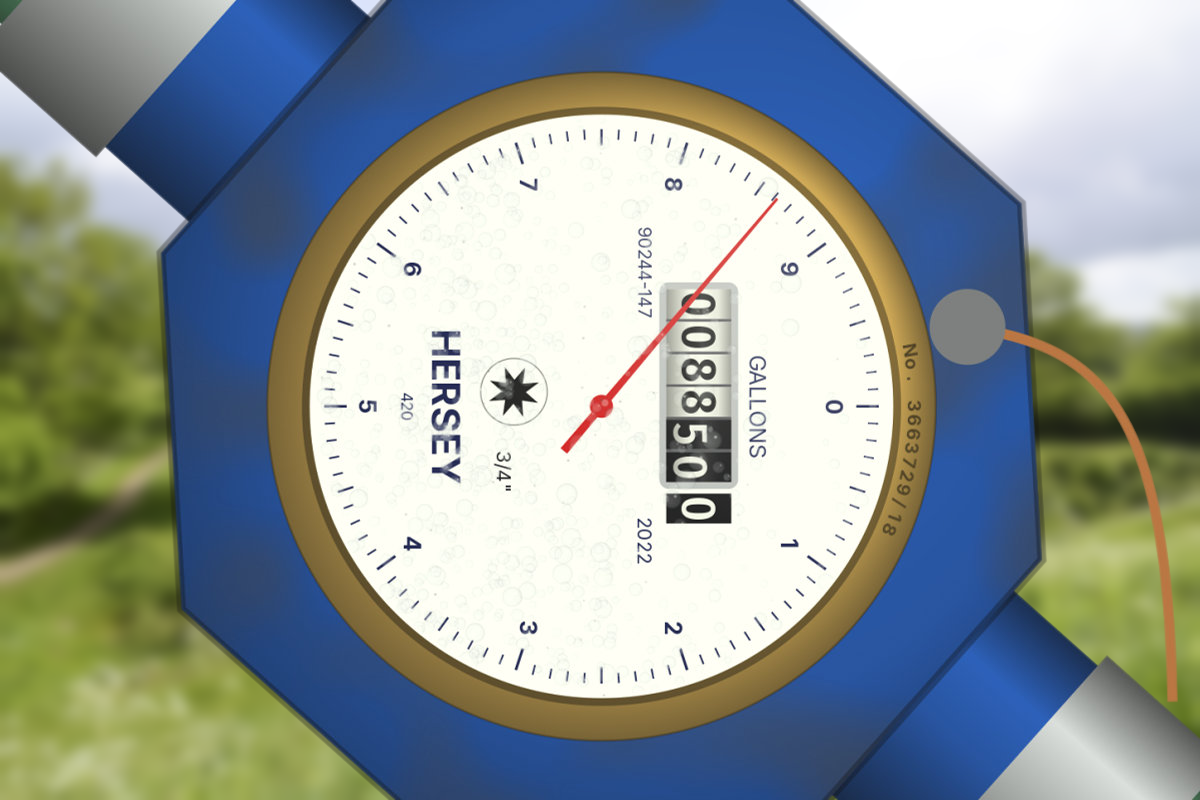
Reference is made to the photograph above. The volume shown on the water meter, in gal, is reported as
88498.6 gal
